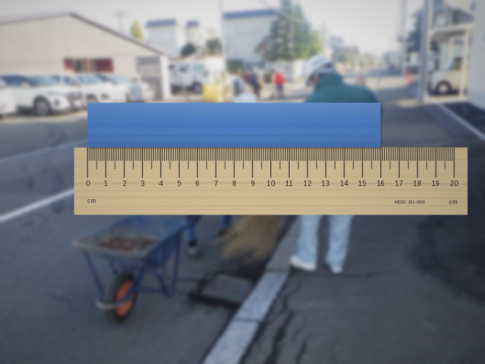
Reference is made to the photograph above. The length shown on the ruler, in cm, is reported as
16 cm
